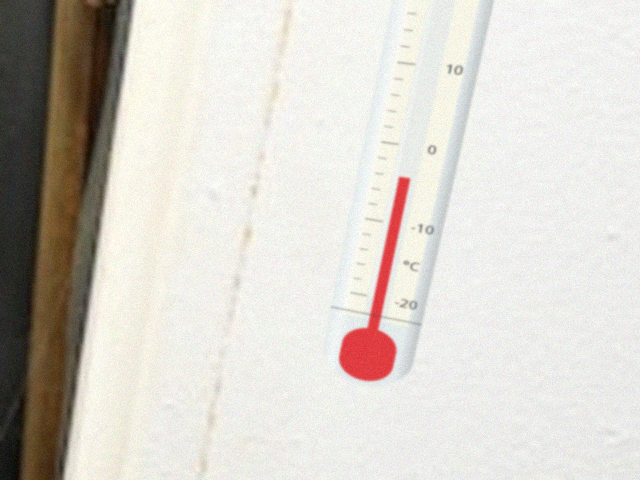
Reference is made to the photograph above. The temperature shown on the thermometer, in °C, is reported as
-4 °C
